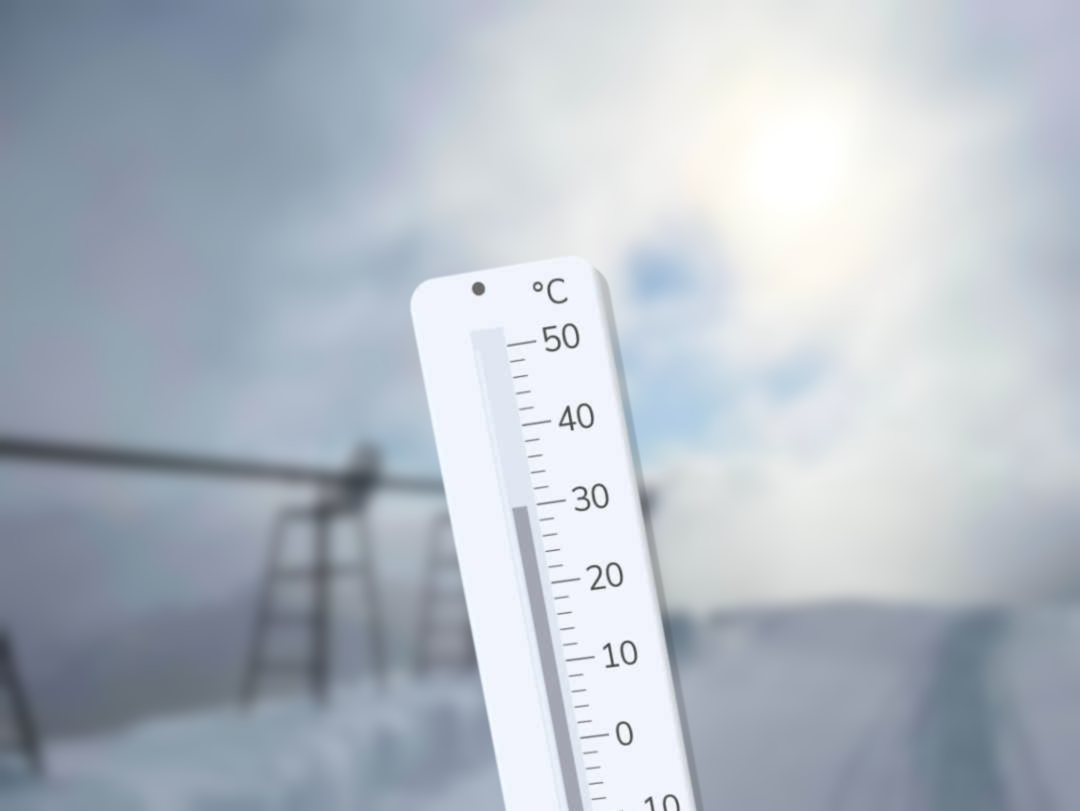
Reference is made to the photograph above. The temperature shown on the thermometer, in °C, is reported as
30 °C
